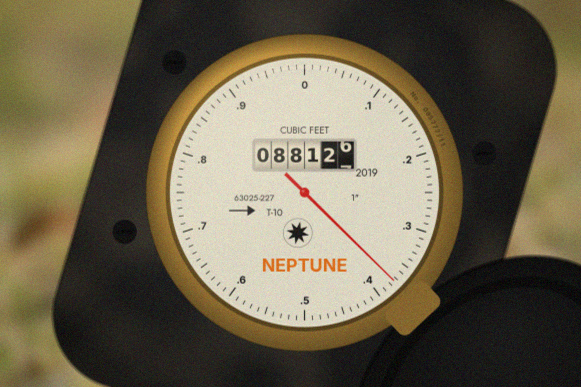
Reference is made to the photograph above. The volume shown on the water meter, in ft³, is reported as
88126.37 ft³
